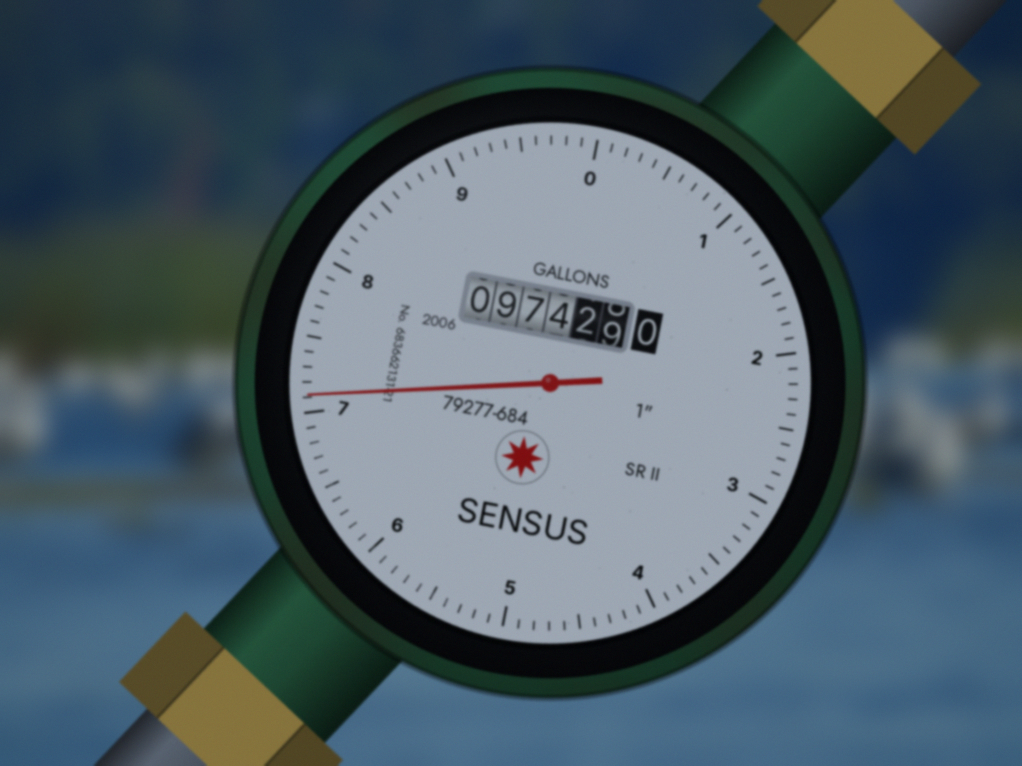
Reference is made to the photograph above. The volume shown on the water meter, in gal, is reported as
974287.1 gal
